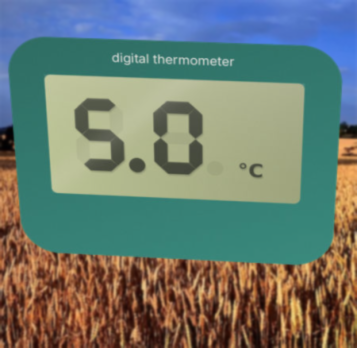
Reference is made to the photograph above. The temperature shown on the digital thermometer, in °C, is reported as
5.0 °C
